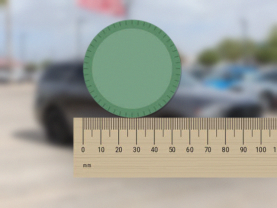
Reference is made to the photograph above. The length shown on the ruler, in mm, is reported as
55 mm
